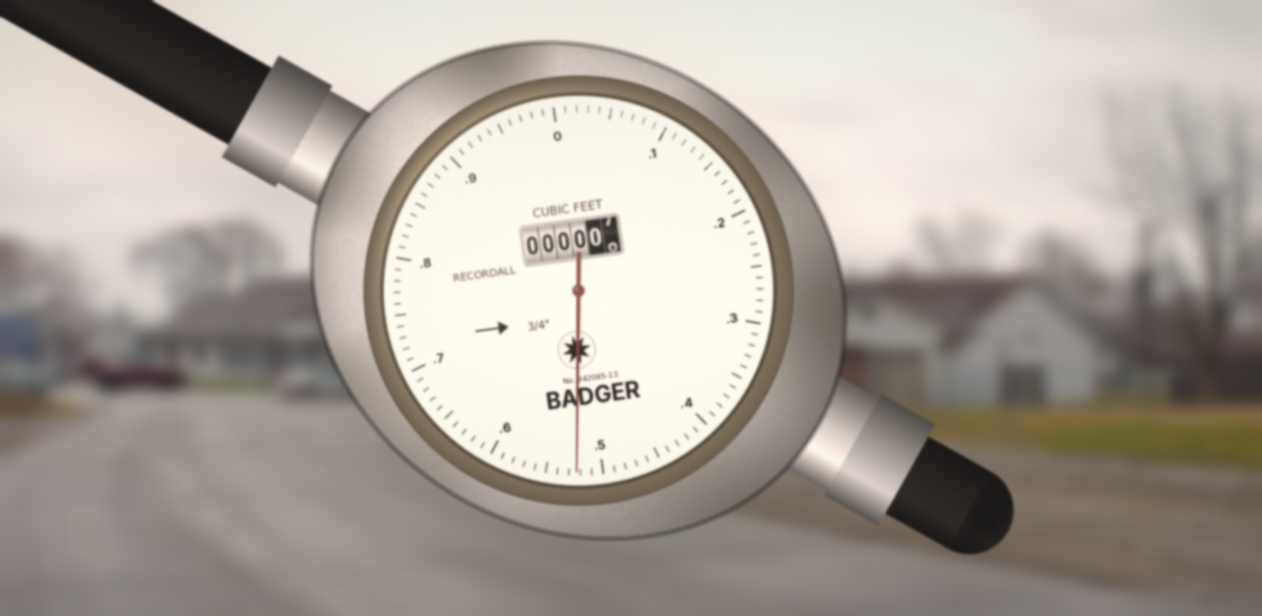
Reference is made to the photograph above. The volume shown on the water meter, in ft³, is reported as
7.52 ft³
